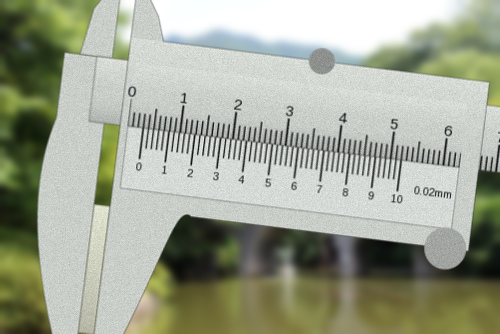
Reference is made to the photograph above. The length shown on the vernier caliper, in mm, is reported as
3.0 mm
